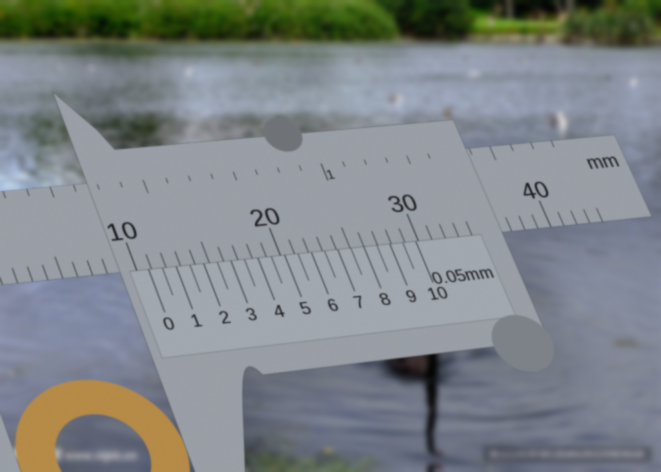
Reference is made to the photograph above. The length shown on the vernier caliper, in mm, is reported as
10.8 mm
